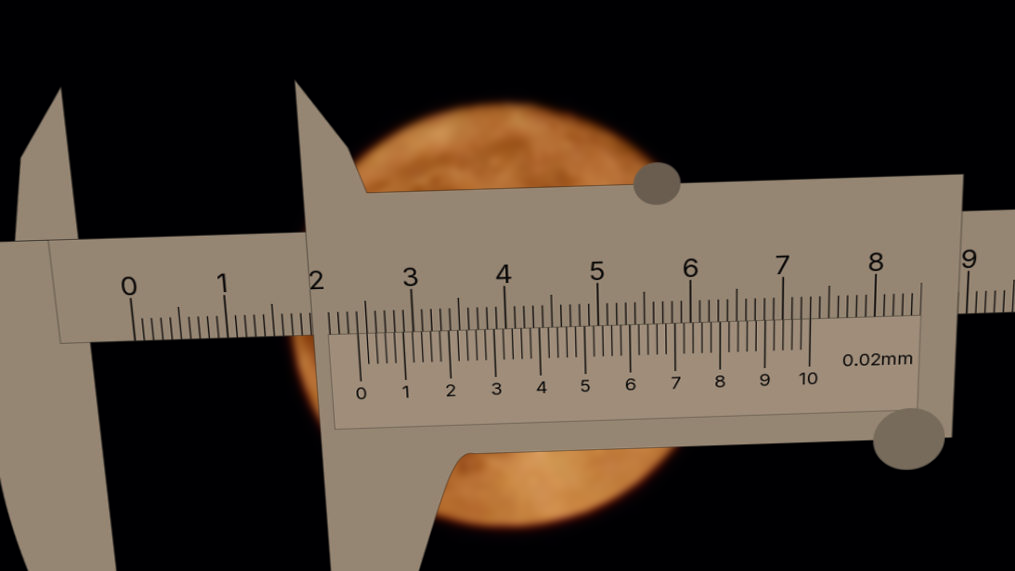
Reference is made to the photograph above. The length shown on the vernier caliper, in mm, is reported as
24.0 mm
